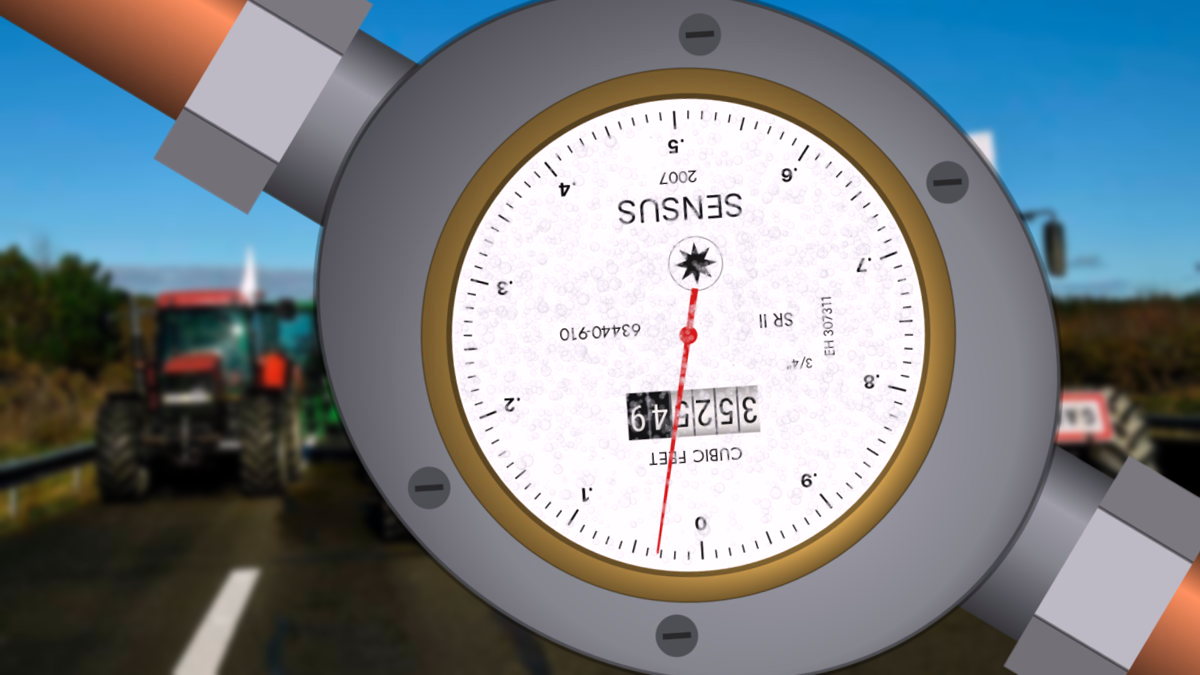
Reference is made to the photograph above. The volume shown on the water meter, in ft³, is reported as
352549.03 ft³
